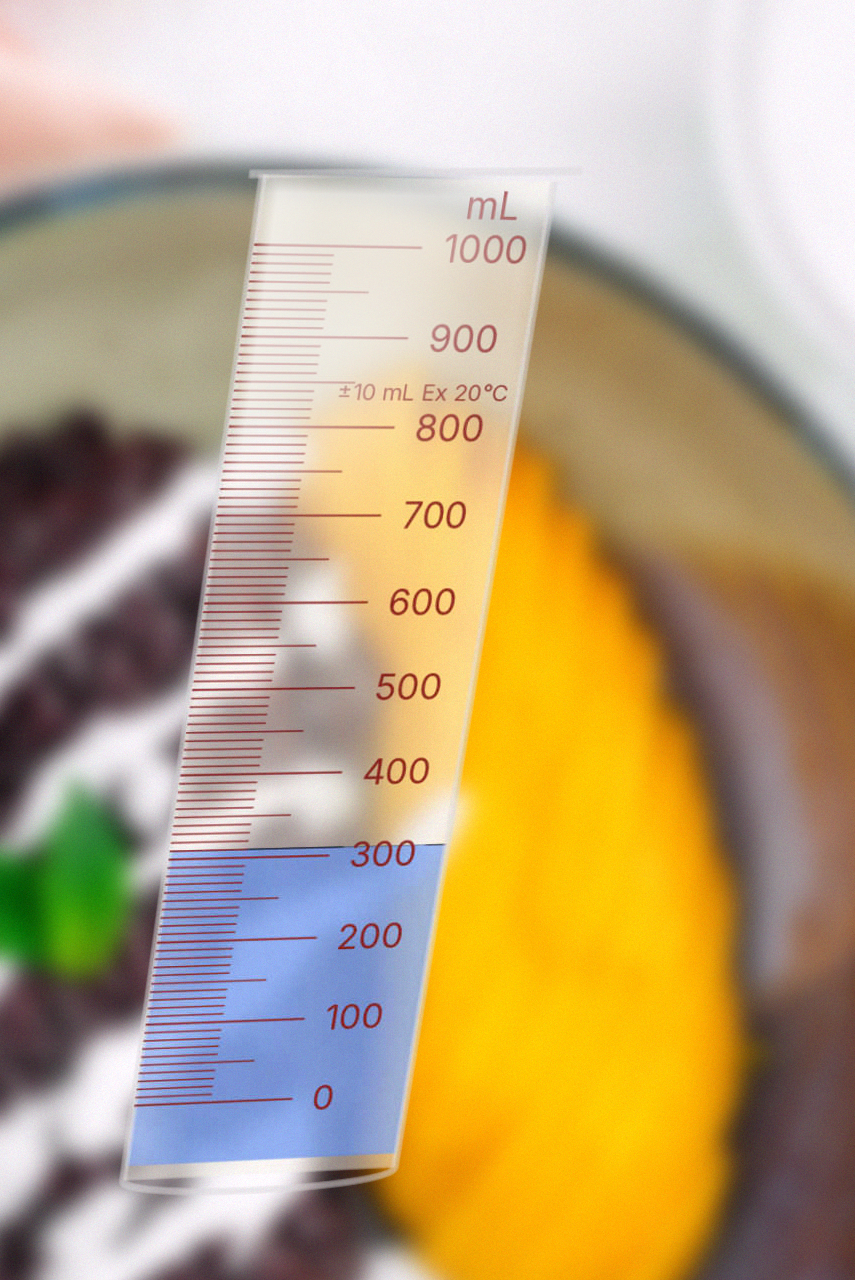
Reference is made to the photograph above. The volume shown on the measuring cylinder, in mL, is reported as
310 mL
